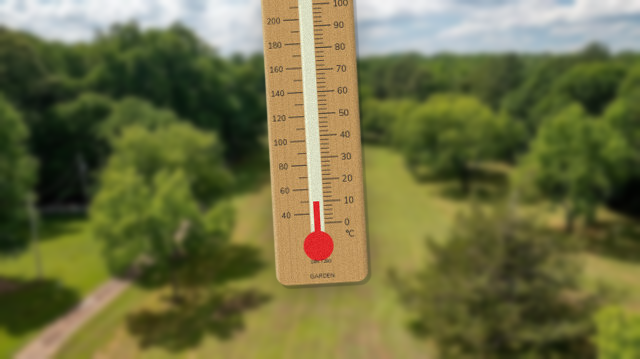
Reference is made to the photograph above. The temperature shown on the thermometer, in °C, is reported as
10 °C
